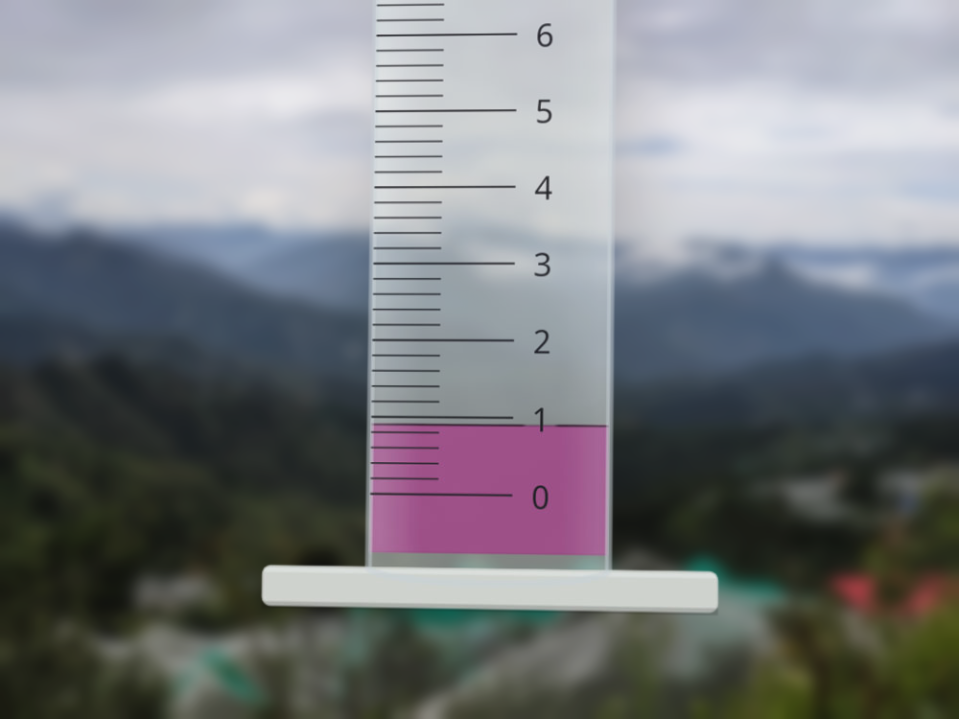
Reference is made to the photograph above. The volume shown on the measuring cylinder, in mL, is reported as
0.9 mL
